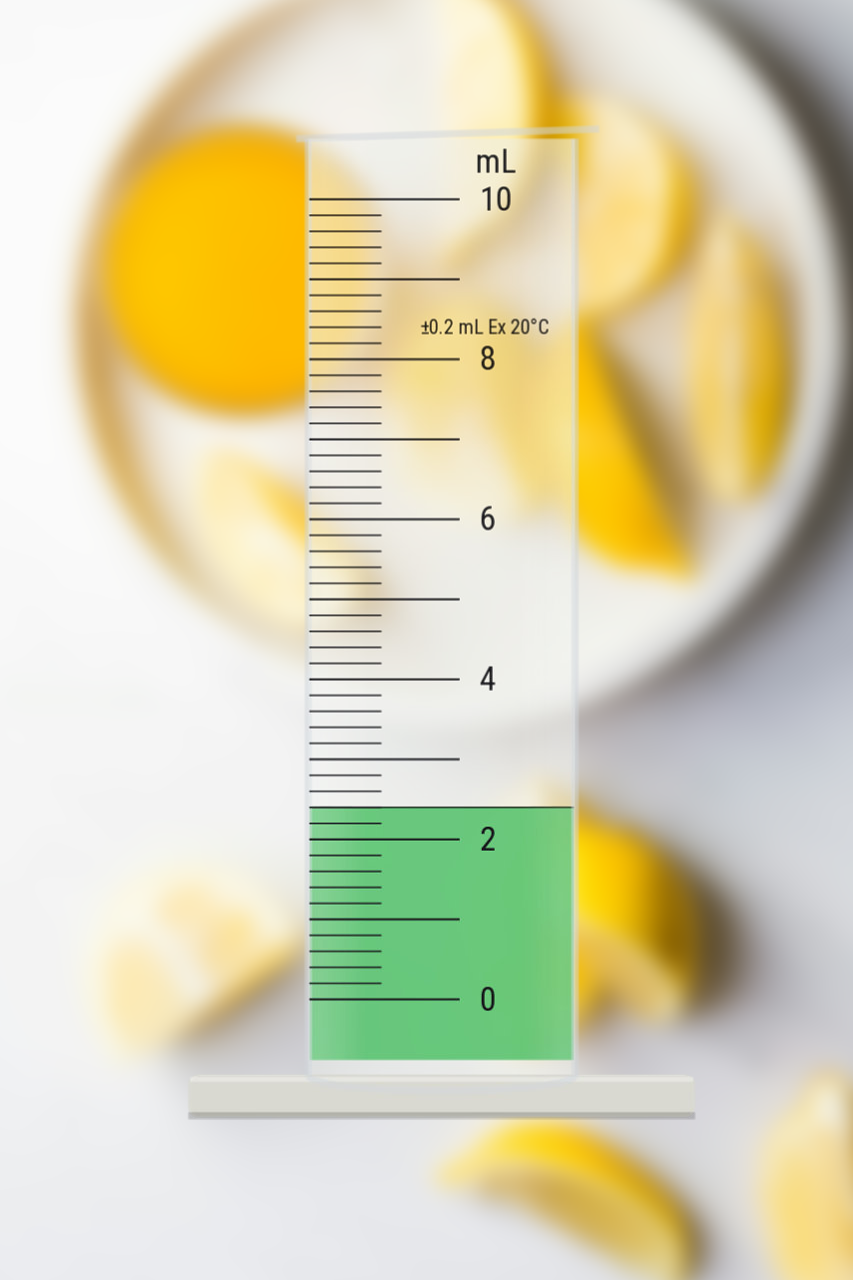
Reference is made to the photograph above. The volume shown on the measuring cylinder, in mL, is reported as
2.4 mL
